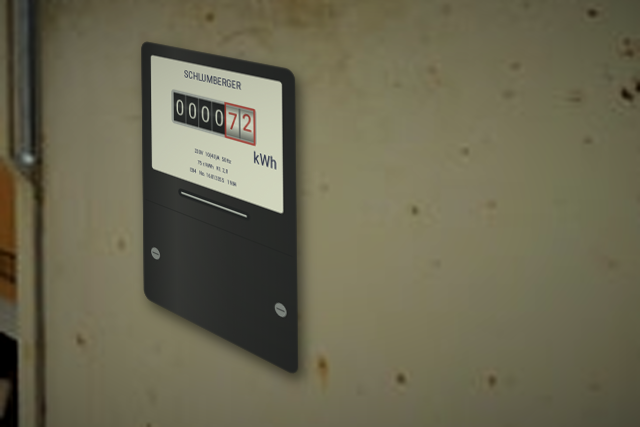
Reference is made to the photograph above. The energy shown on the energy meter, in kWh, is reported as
0.72 kWh
